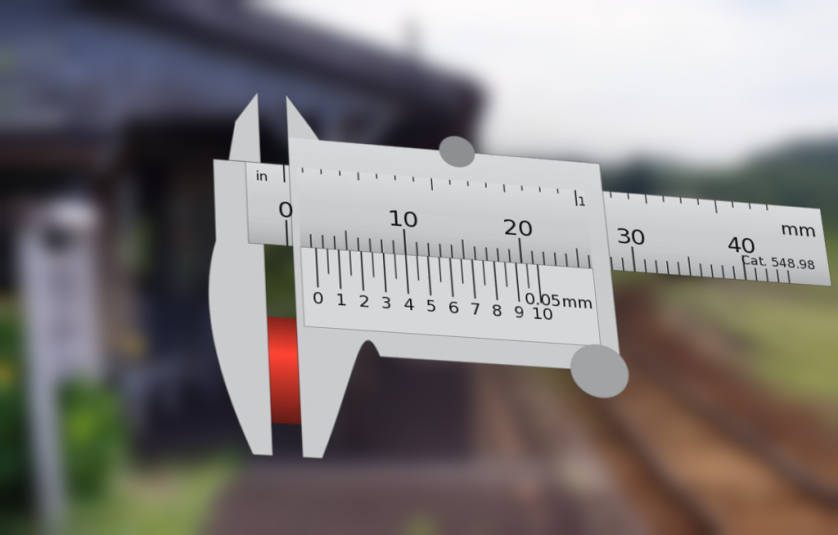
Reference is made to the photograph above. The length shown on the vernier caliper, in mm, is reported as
2.4 mm
